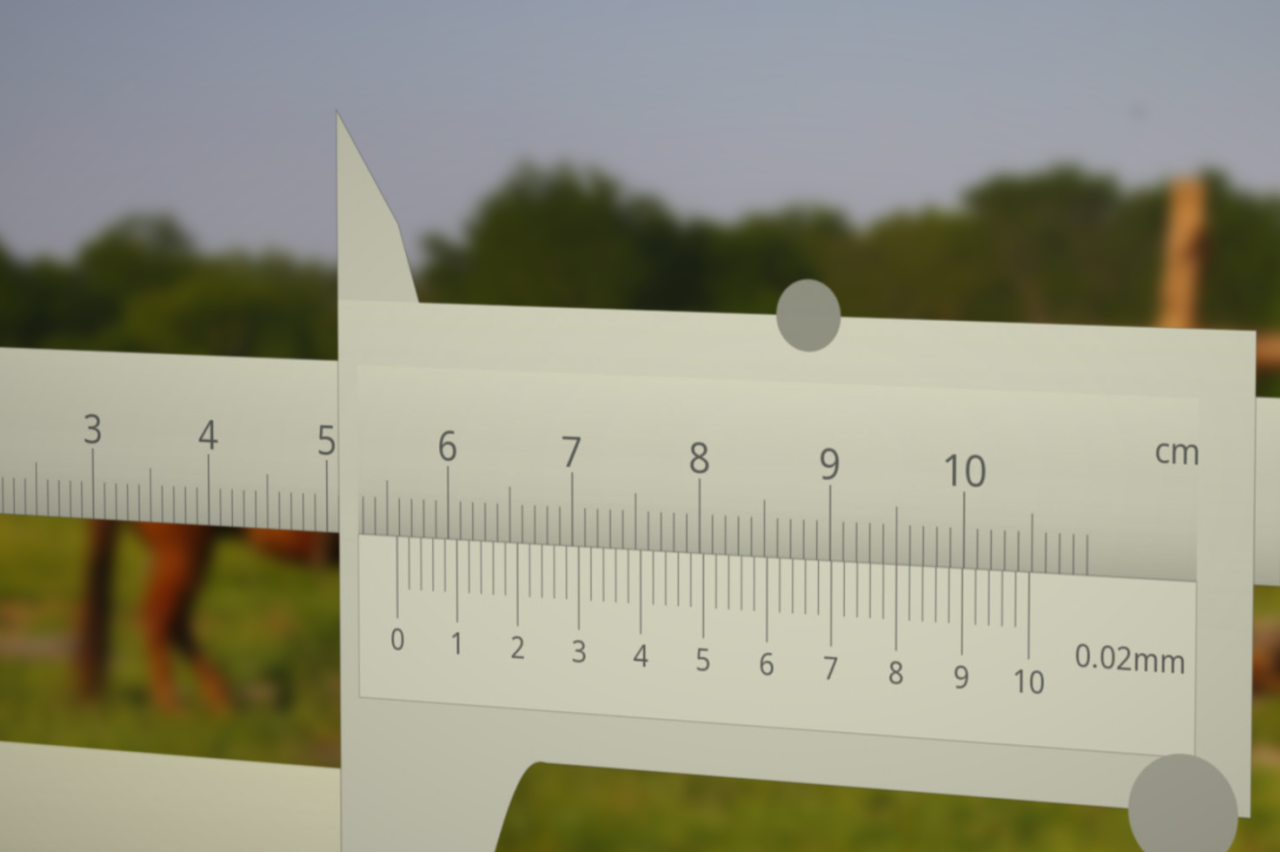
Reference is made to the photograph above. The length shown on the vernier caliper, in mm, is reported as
55.8 mm
